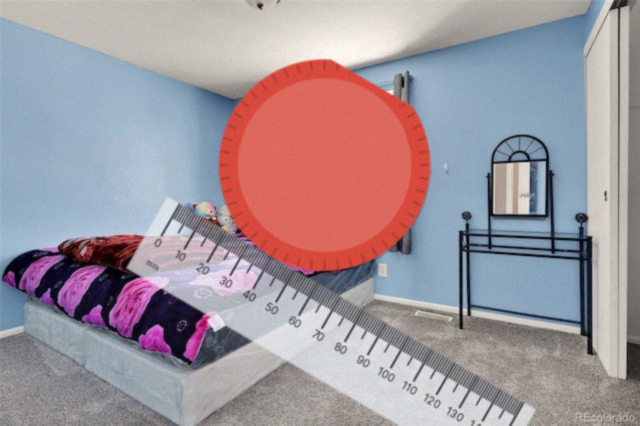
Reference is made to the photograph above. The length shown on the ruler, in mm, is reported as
80 mm
